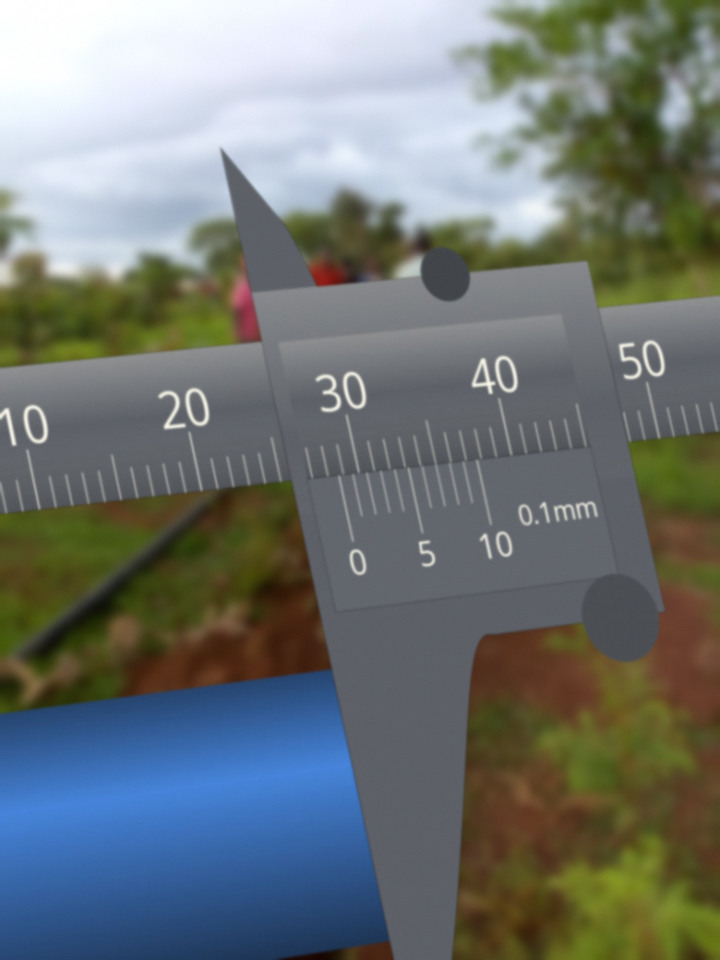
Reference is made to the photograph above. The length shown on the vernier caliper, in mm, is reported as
28.7 mm
